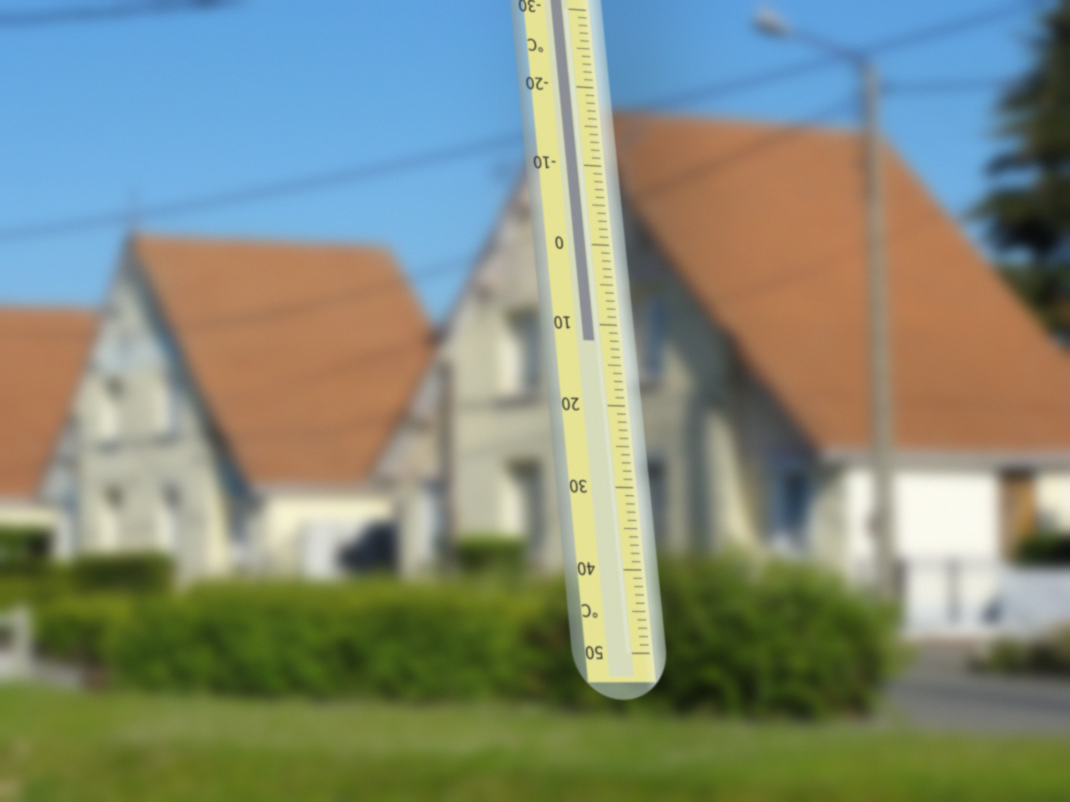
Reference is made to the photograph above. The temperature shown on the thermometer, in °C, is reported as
12 °C
